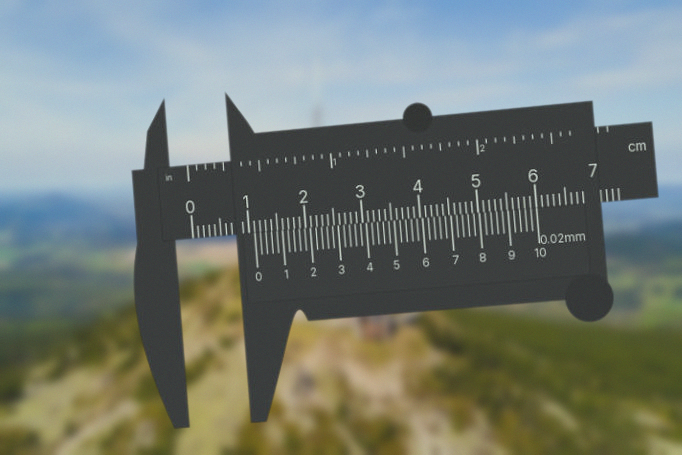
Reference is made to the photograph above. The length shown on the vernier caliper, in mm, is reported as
11.0 mm
